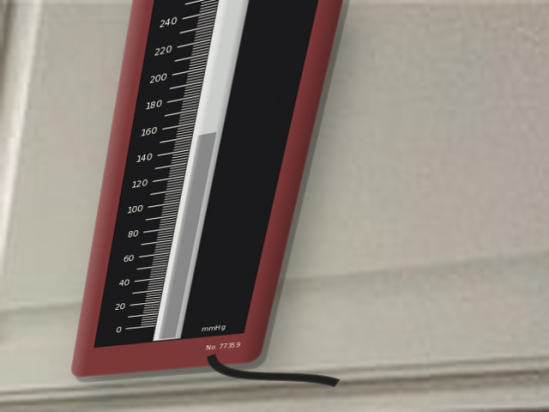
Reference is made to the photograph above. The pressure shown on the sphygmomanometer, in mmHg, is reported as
150 mmHg
